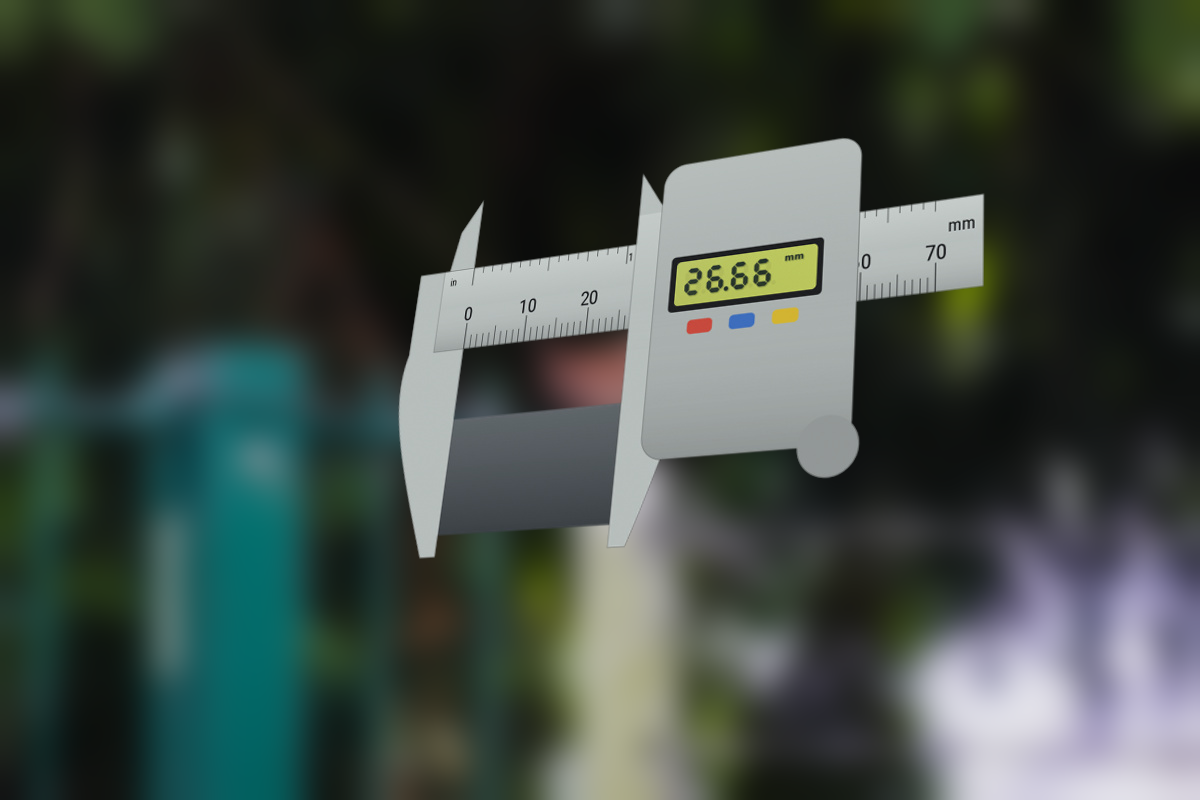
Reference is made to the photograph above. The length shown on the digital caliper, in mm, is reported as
26.66 mm
